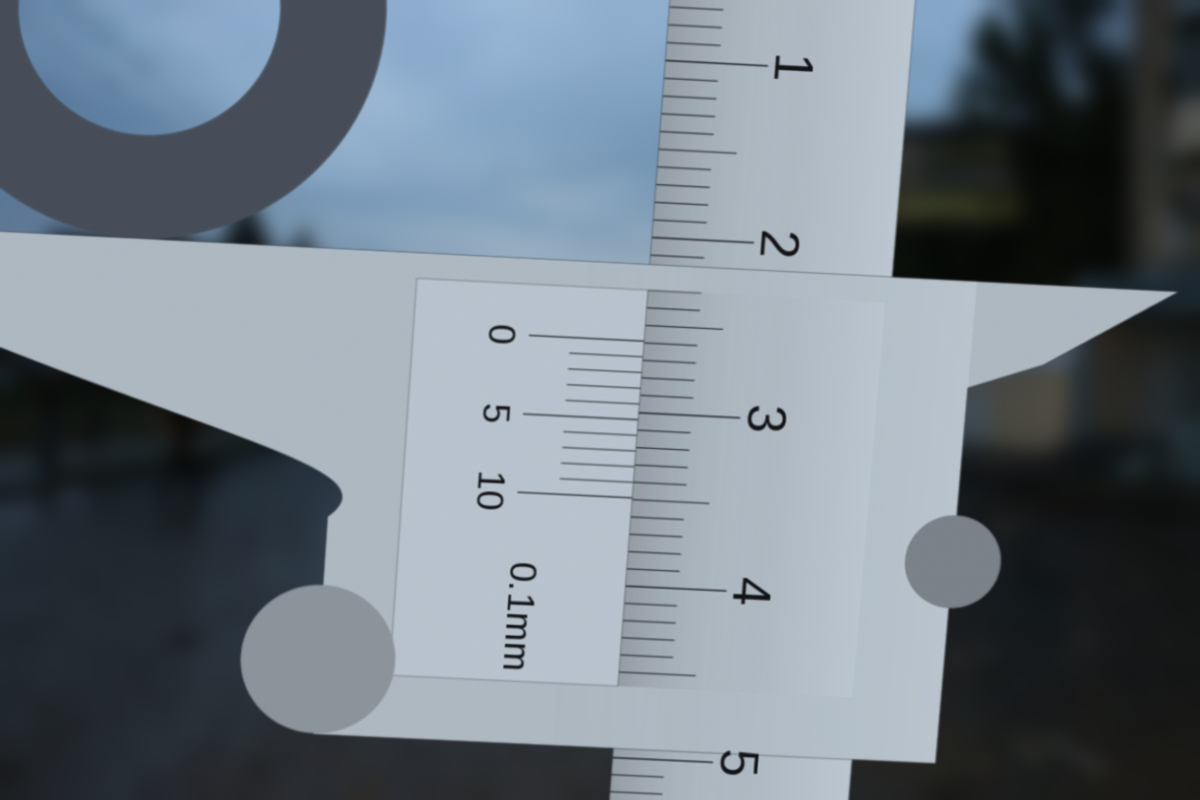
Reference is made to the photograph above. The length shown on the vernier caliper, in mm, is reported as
25.9 mm
